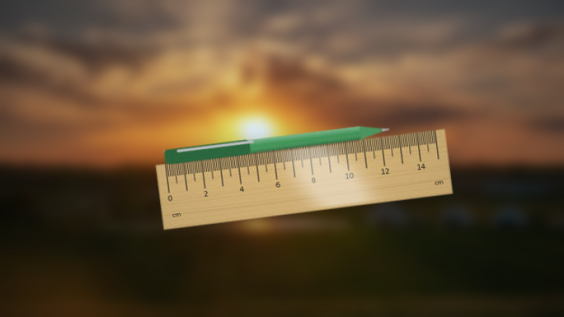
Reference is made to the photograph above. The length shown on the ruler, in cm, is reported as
12.5 cm
